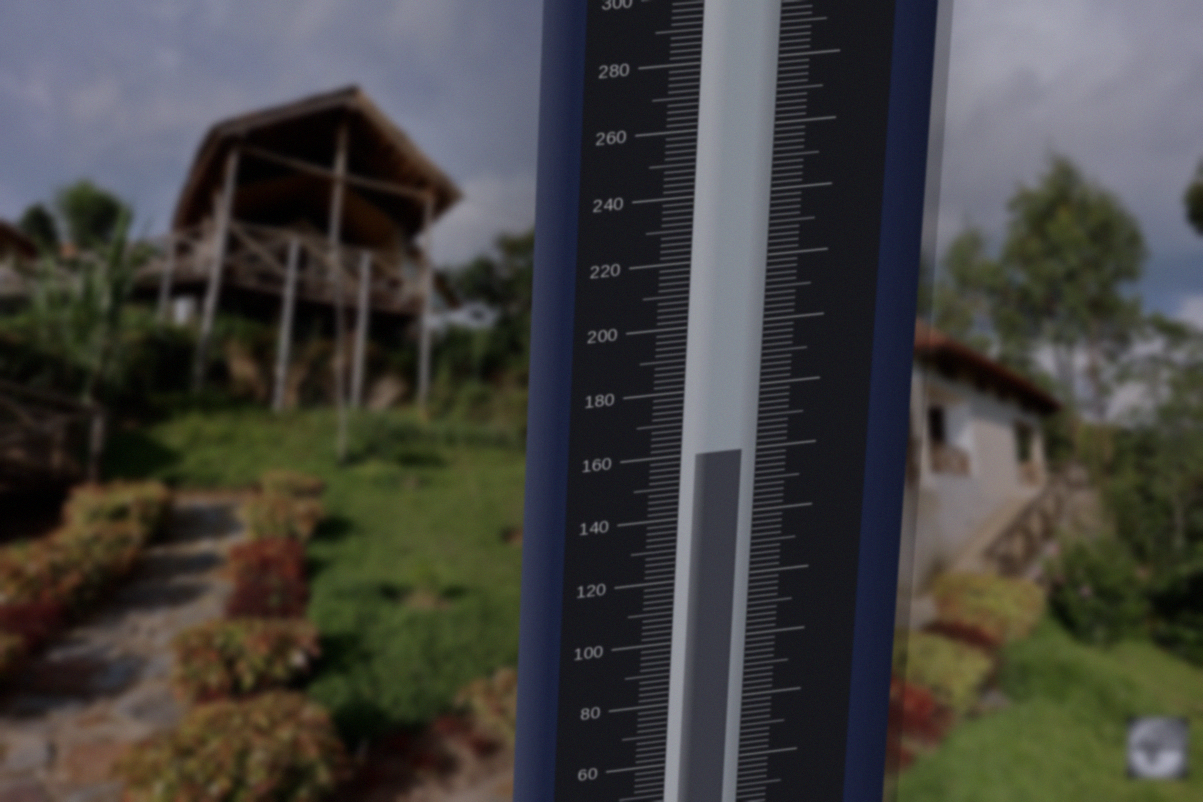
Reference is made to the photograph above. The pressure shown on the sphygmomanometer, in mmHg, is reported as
160 mmHg
